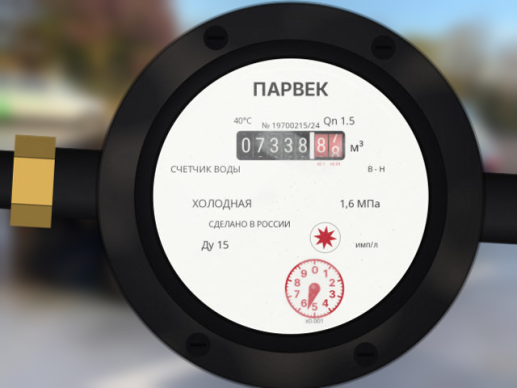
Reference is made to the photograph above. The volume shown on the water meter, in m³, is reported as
7338.875 m³
